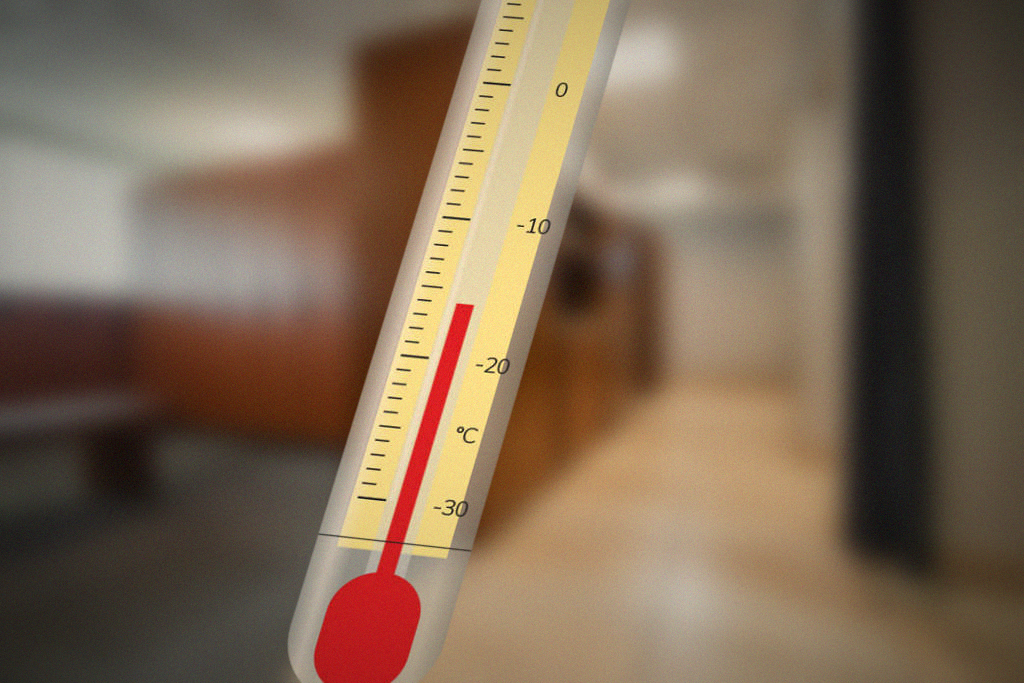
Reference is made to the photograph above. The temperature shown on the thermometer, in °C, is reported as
-16 °C
